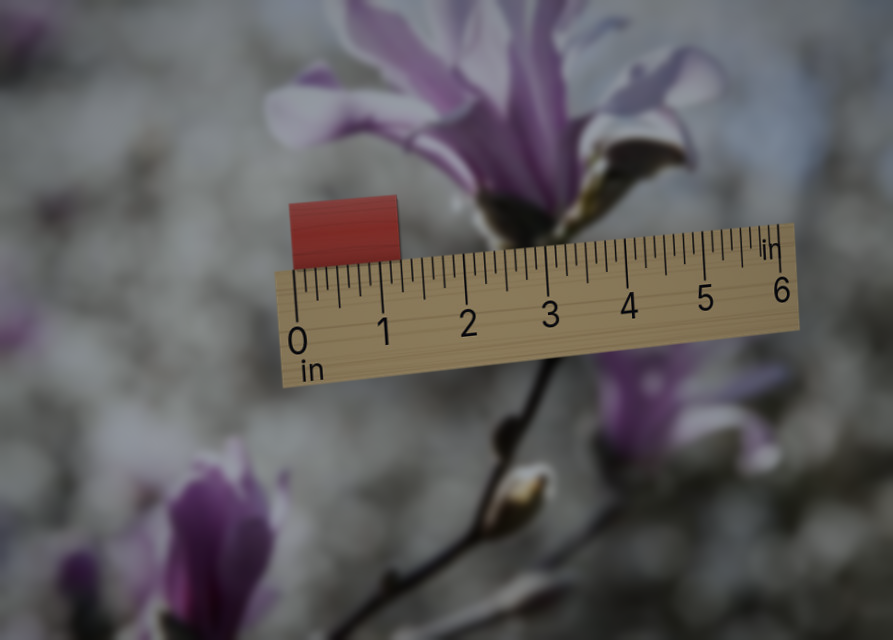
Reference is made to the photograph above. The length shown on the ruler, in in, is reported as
1.25 in
